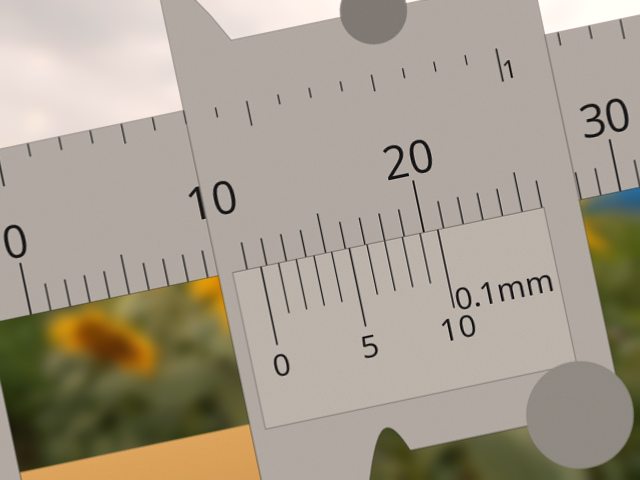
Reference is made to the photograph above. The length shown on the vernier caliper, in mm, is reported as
11.7 mm
